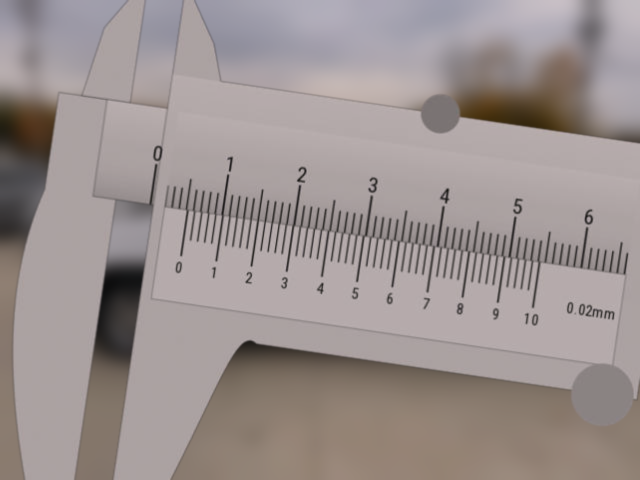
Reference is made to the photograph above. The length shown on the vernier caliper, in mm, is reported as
5.2 mm
